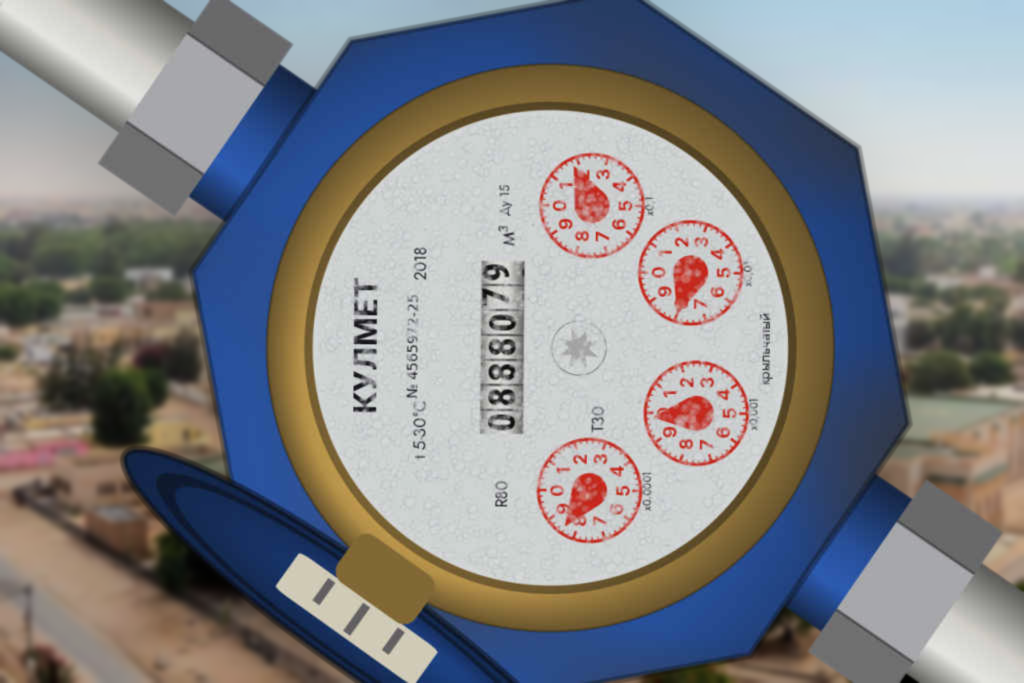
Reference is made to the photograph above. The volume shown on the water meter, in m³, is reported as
888079.1798 m³
